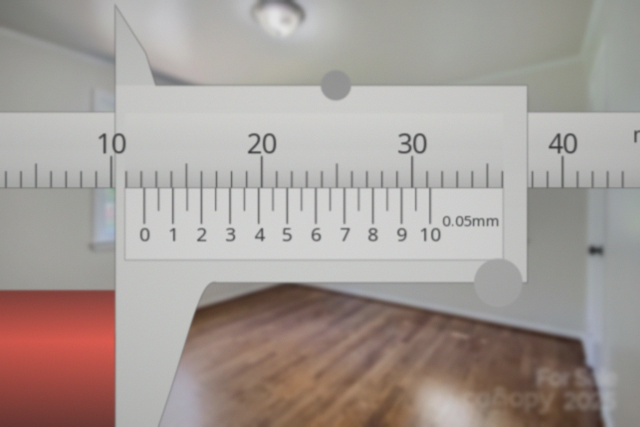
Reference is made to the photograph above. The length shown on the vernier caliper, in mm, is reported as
12.2 mm
